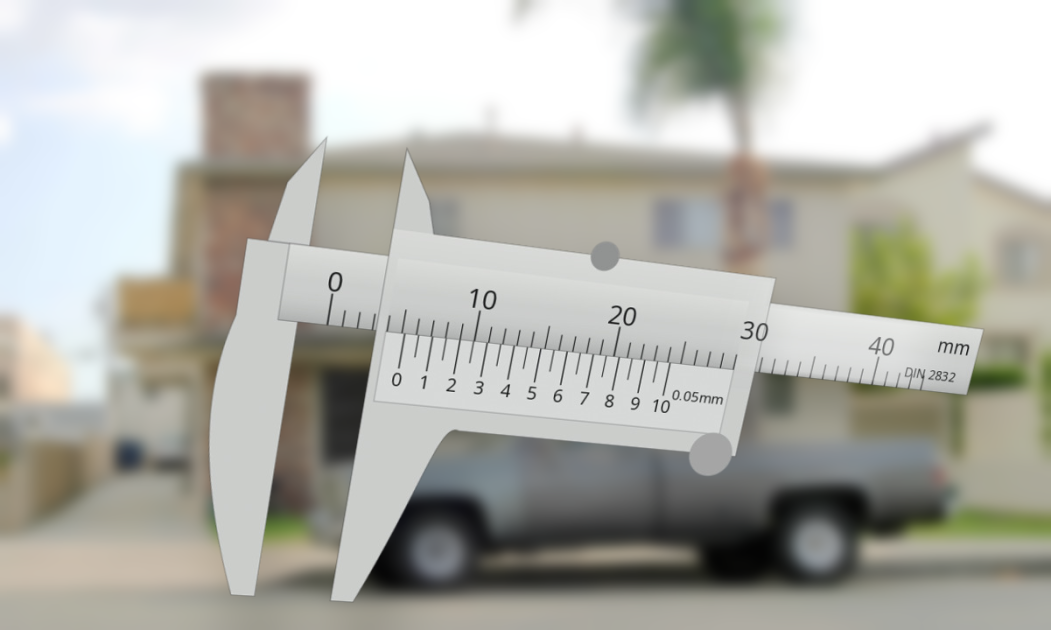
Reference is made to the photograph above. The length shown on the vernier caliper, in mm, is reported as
5.2 mm
